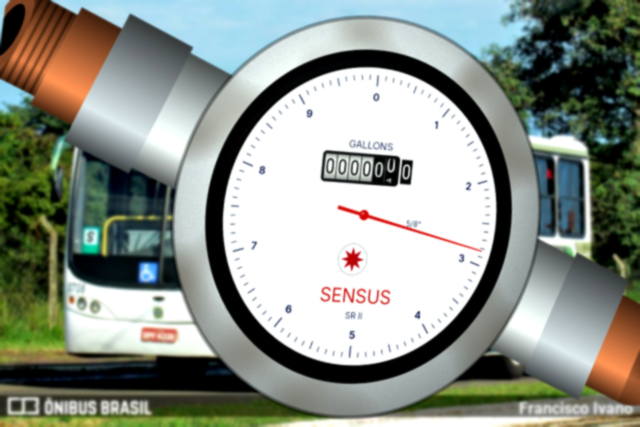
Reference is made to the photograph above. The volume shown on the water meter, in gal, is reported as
2.8 gal
